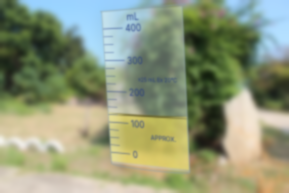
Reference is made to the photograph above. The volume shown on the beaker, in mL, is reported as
125 mL
